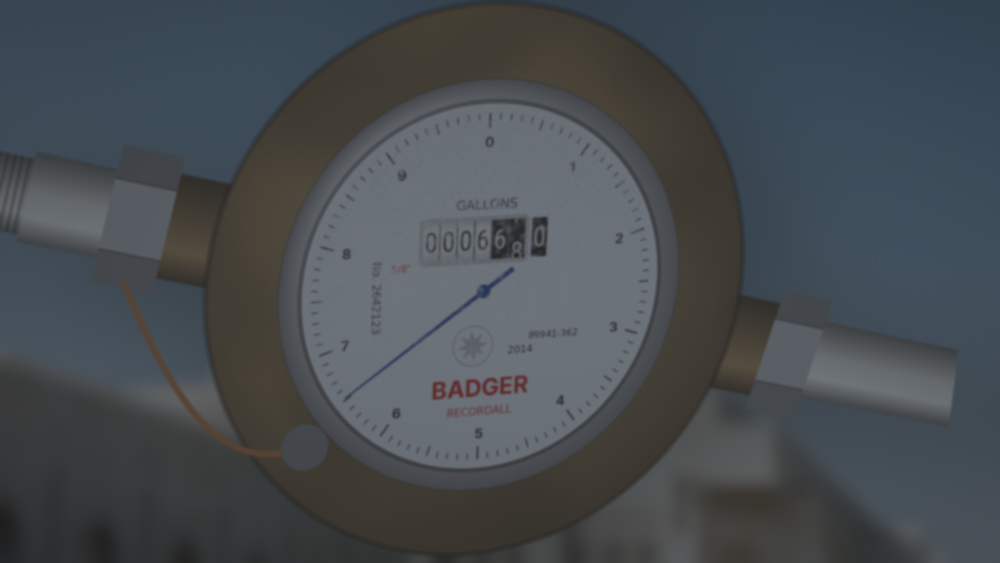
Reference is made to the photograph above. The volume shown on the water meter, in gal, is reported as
6676.5 gal
